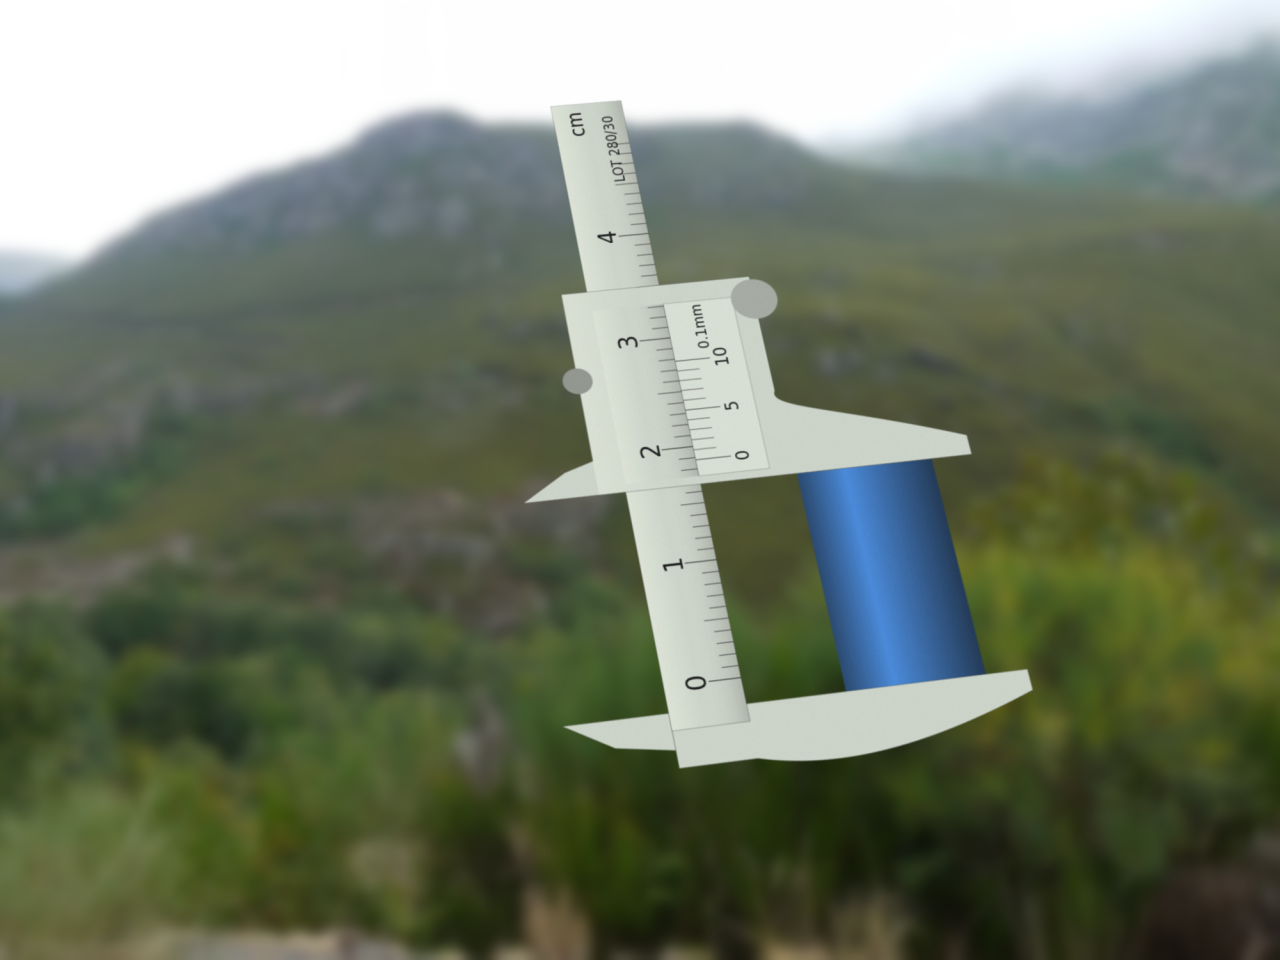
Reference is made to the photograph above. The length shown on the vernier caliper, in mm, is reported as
18.8 mm
